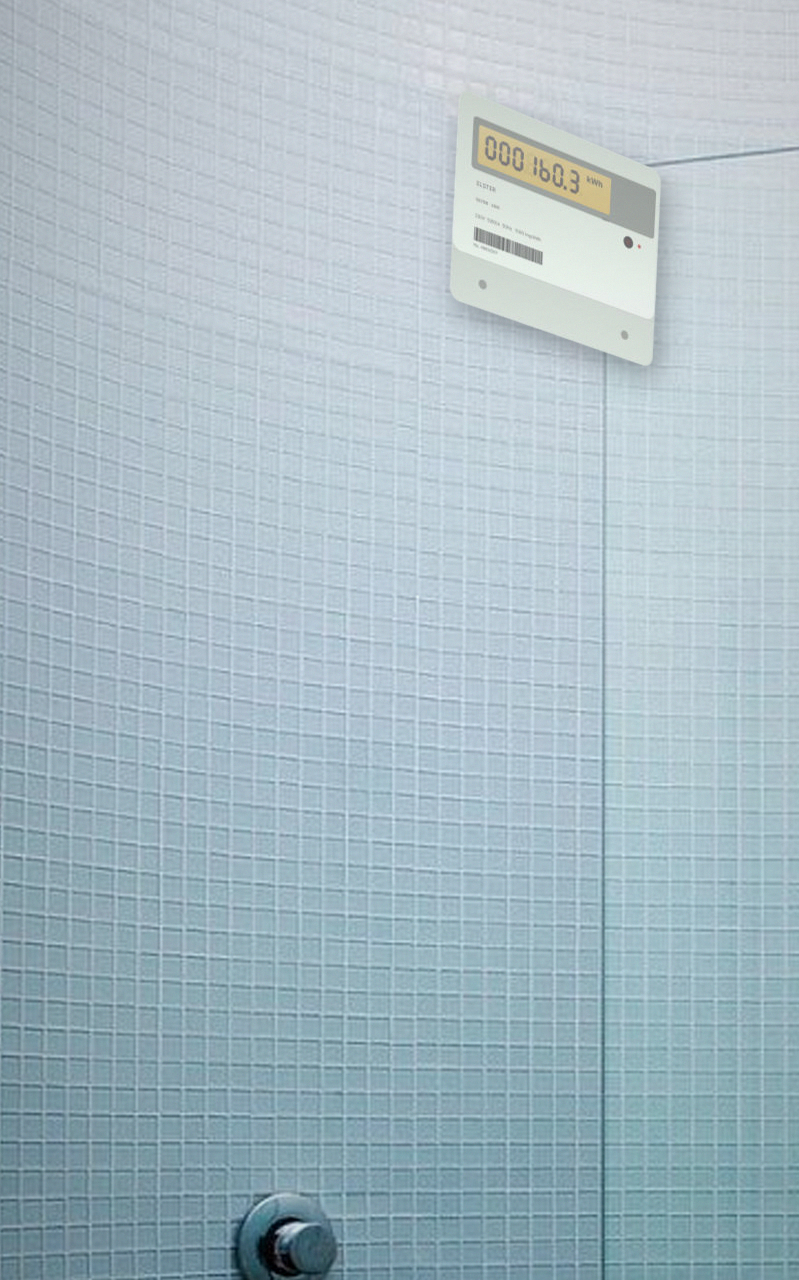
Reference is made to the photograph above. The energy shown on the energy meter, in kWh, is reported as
160.3 kWh
